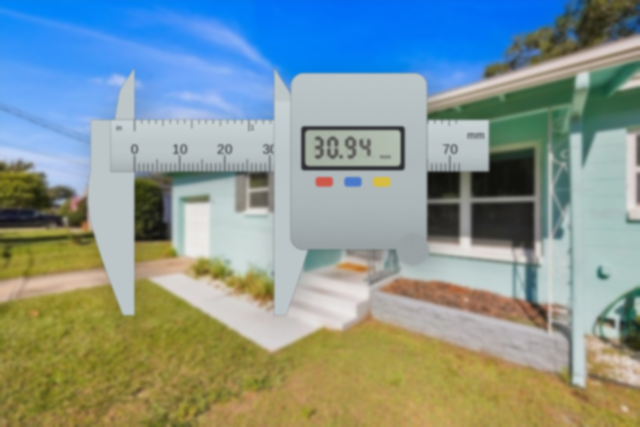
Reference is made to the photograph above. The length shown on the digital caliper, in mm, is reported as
30.94 mm
